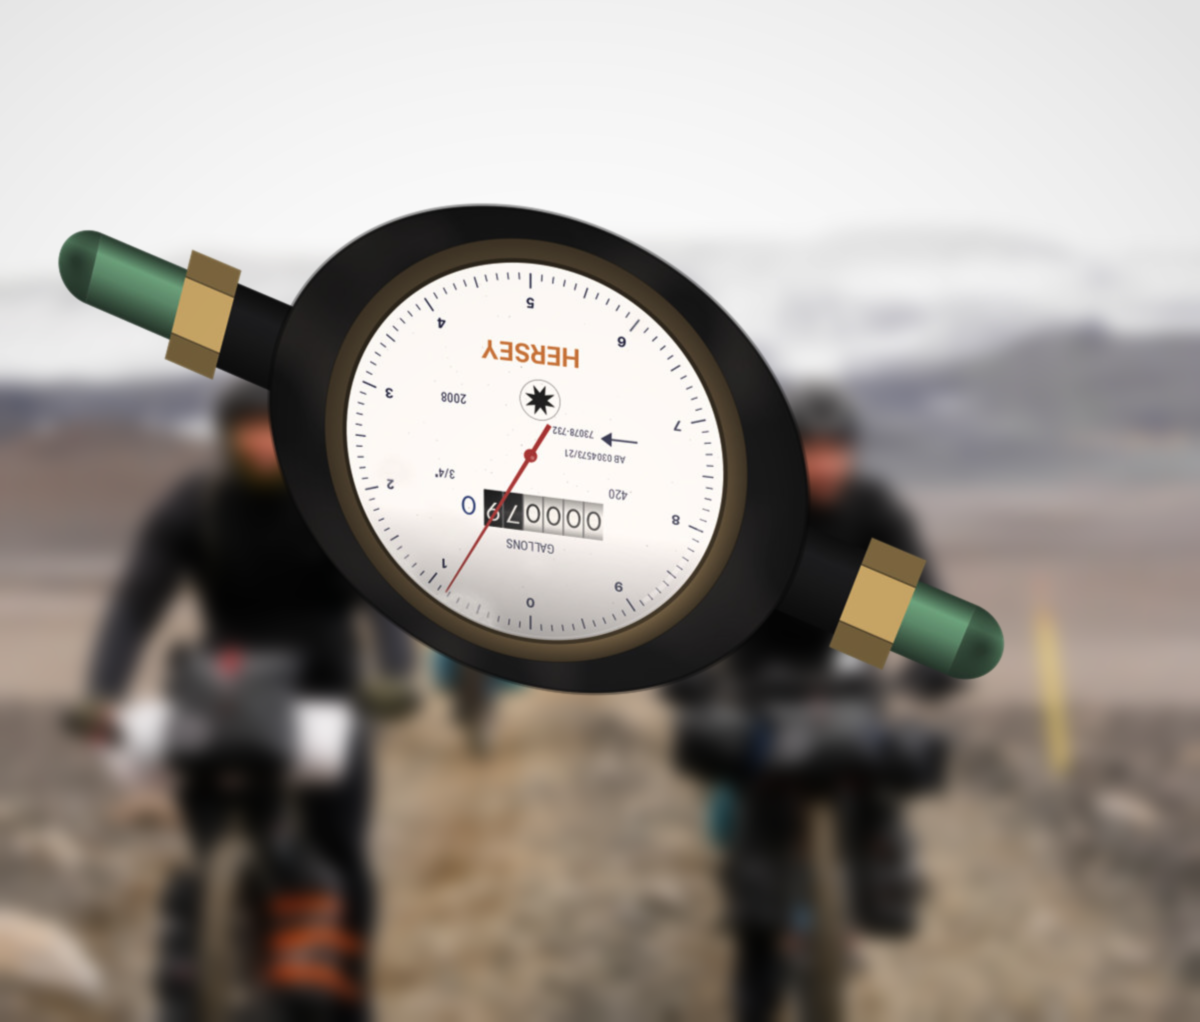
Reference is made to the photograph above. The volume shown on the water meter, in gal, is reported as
790.8 gal
